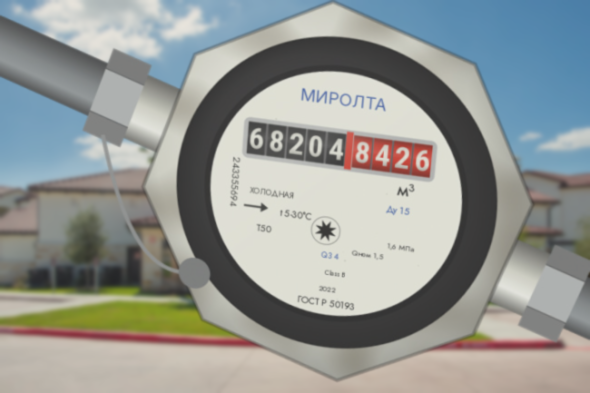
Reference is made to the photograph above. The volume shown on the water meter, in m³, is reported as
68204.8426 m³
